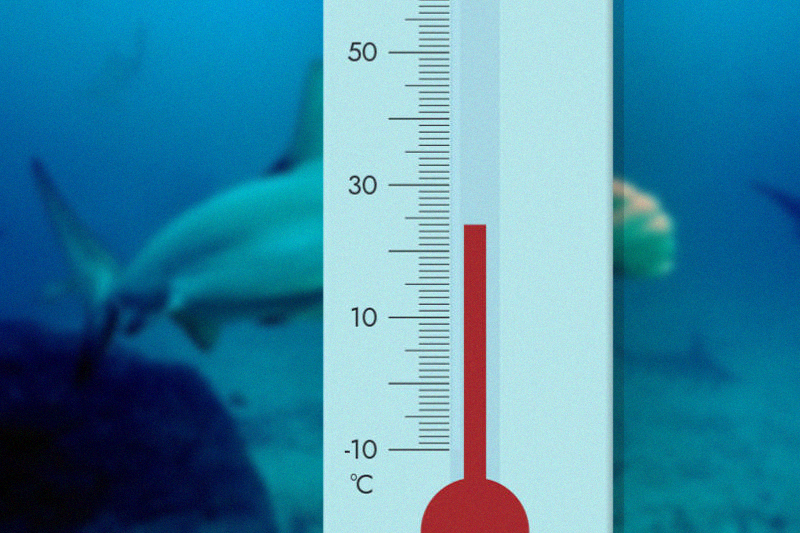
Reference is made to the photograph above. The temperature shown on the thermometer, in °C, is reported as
24 °C
